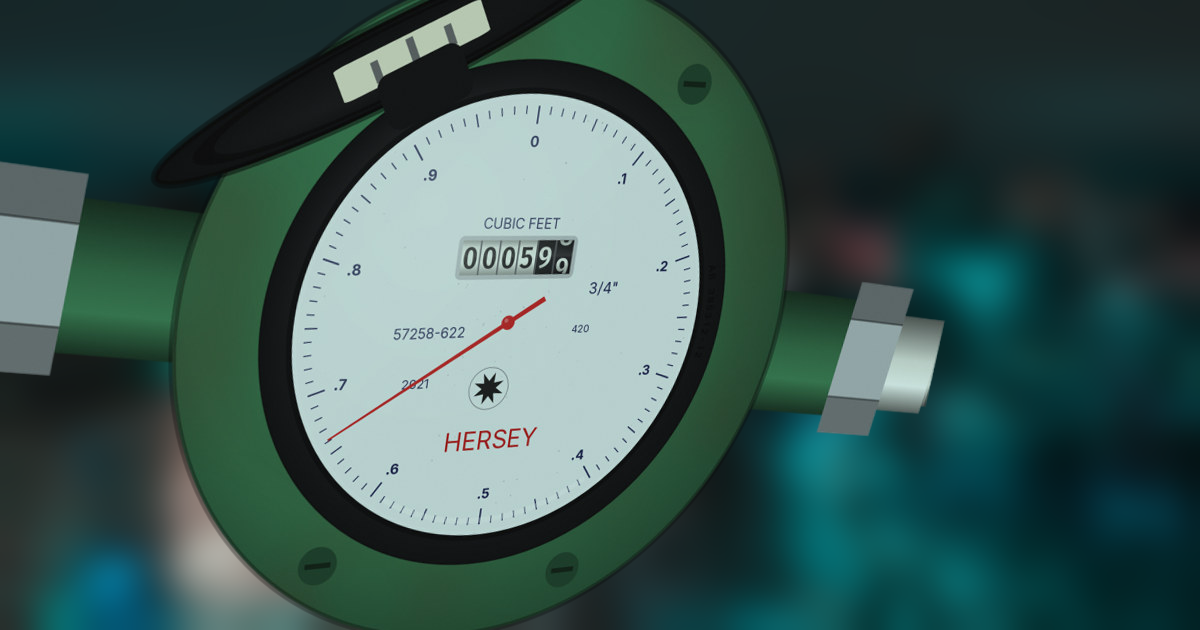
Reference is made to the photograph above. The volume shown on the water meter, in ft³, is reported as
598.66 ft³
